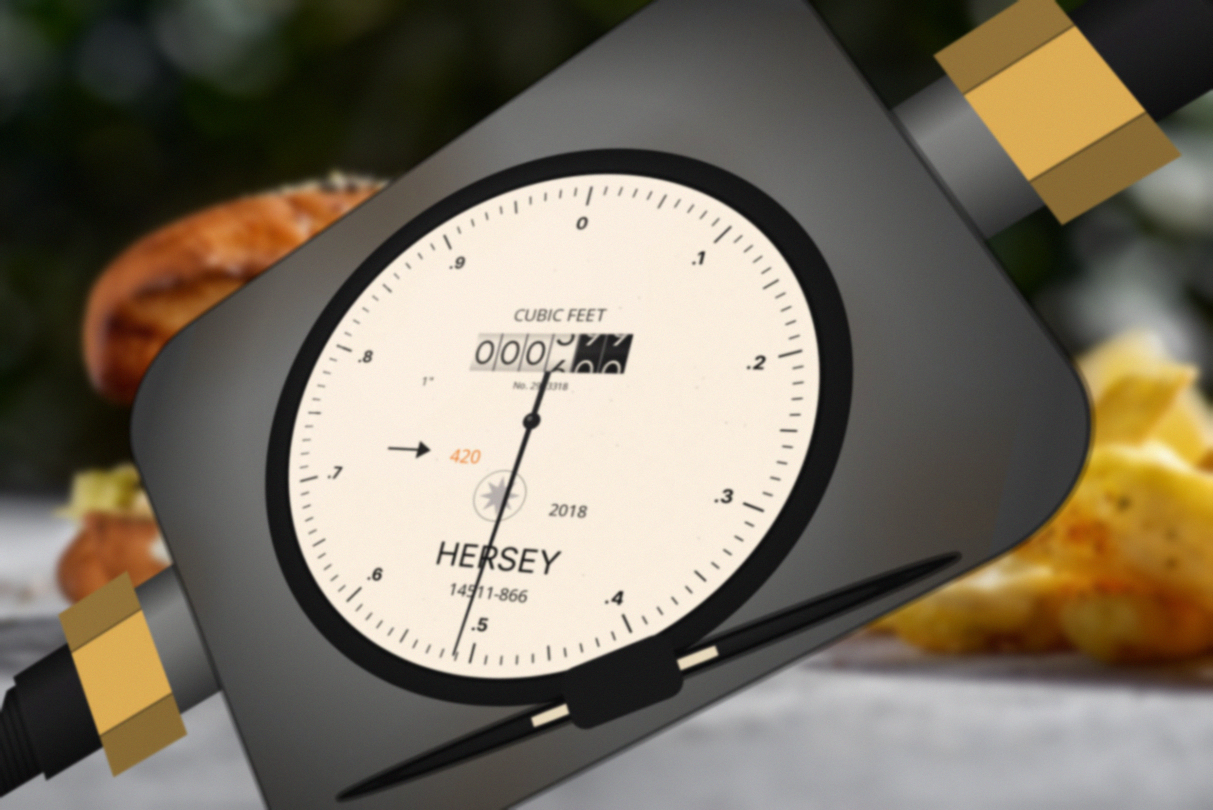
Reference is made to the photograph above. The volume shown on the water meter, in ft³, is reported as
599.51 ft³
